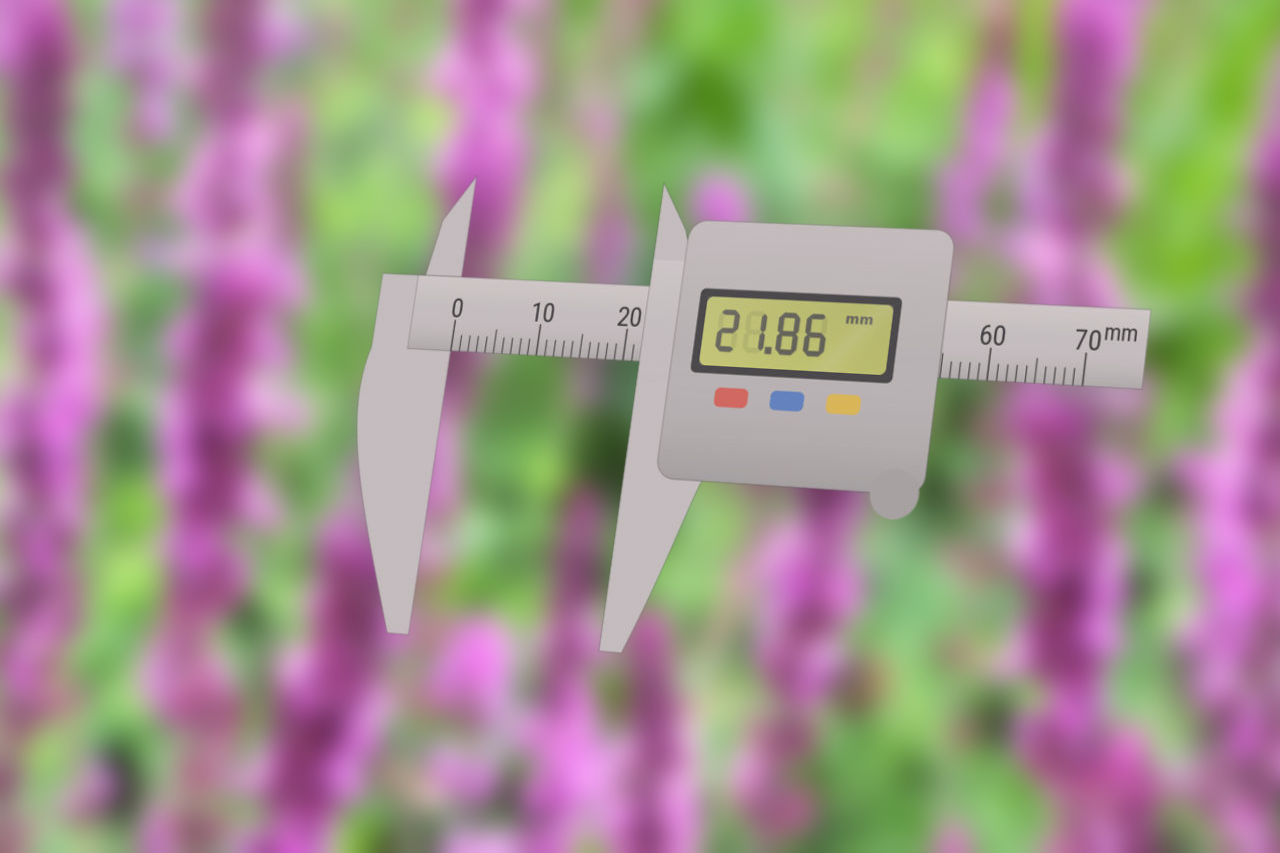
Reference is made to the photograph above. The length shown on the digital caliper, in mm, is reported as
21.86 mm
